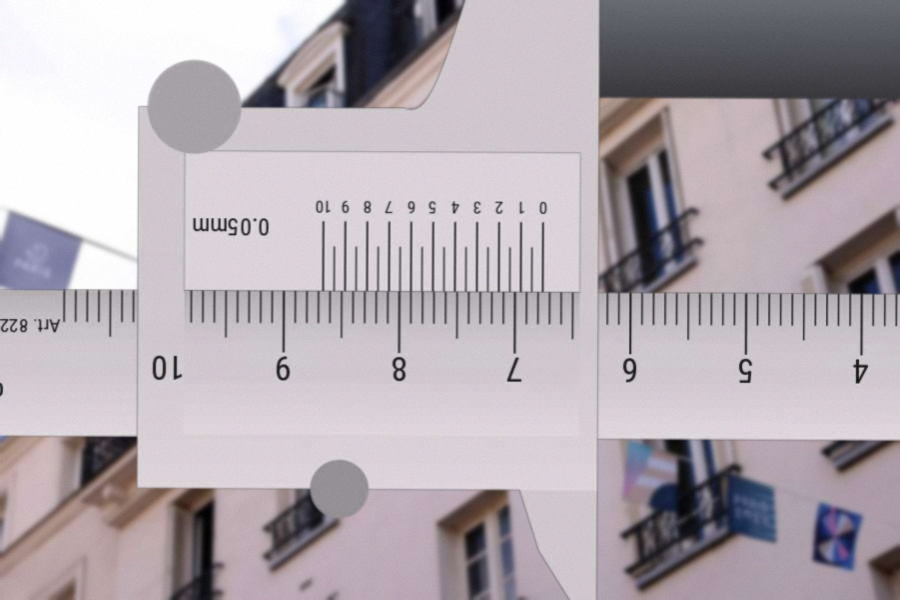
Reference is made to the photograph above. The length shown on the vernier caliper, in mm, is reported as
67.6 mm
